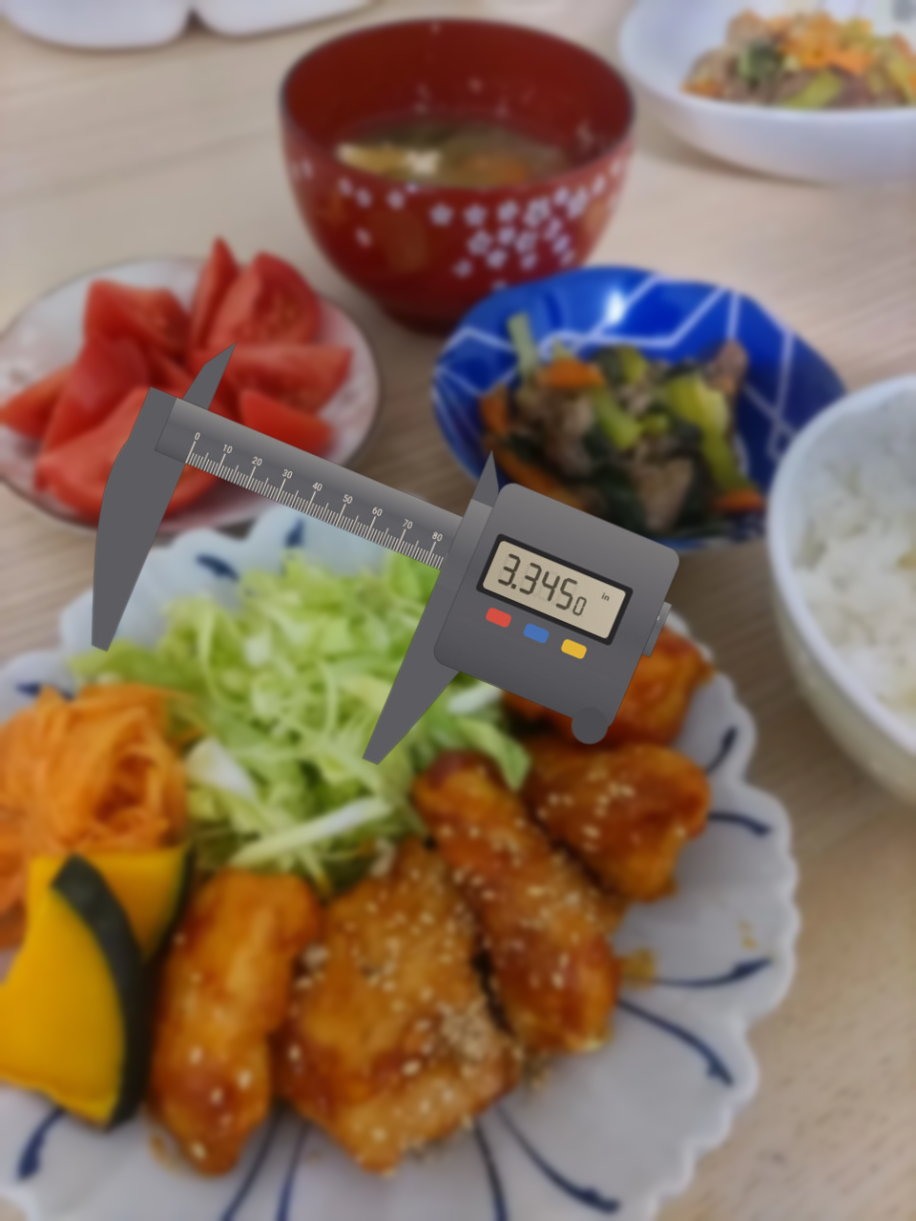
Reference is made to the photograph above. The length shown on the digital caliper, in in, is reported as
3.3450 in
